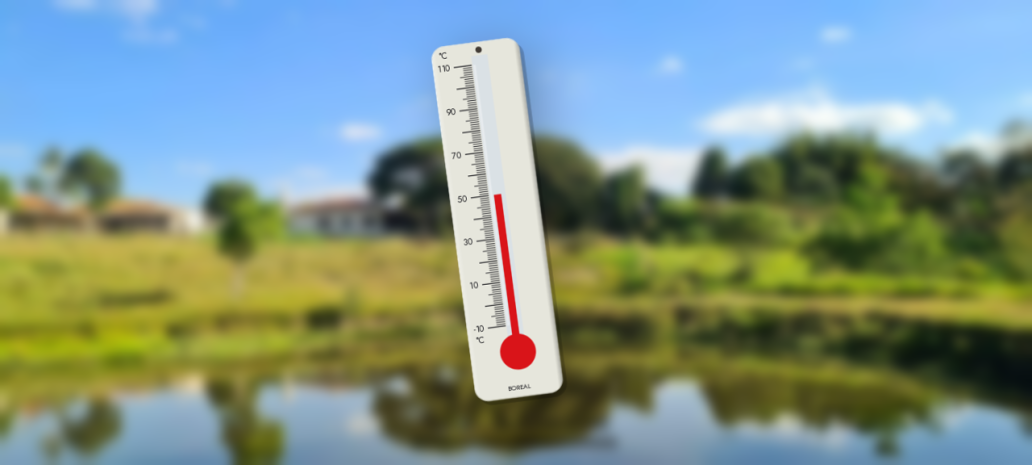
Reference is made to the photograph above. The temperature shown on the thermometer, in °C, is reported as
50 °C
